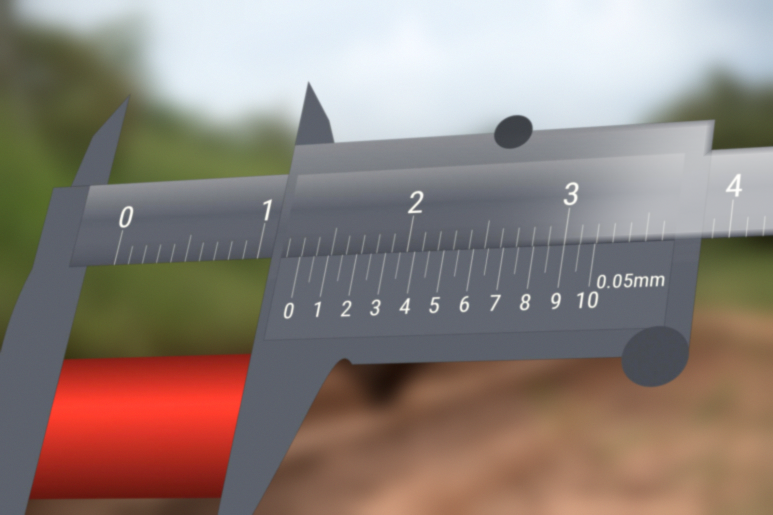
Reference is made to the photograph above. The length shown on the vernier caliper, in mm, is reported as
12.9 mm
